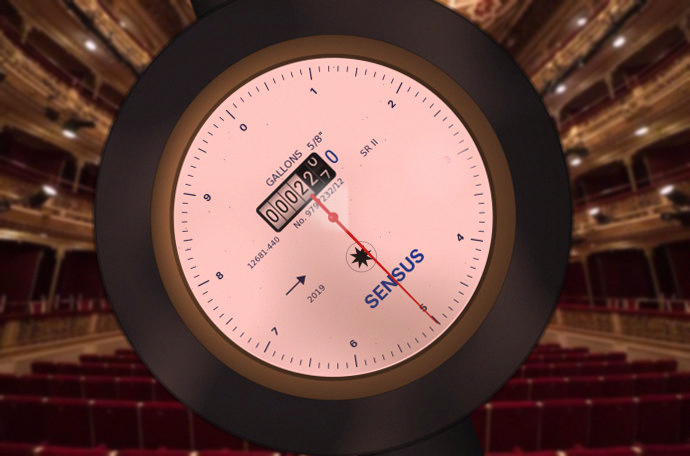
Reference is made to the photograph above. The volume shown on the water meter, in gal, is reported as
2265.0 gal
